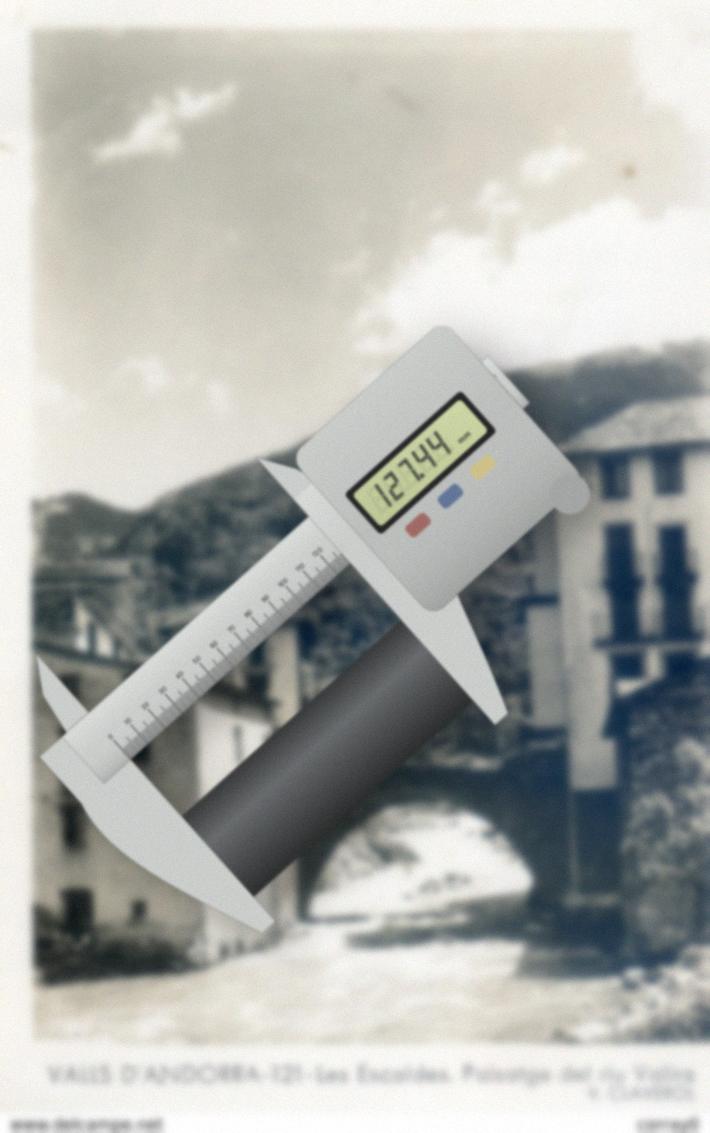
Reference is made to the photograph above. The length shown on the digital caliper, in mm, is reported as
127.44 mm
